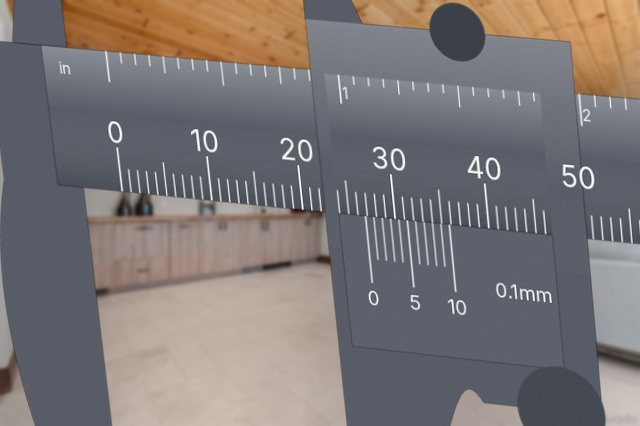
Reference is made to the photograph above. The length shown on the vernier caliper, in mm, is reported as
26.8 mm
